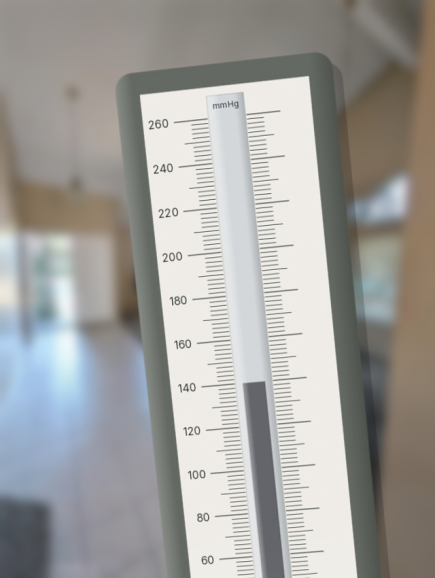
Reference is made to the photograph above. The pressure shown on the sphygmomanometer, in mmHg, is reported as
140 mmHg
